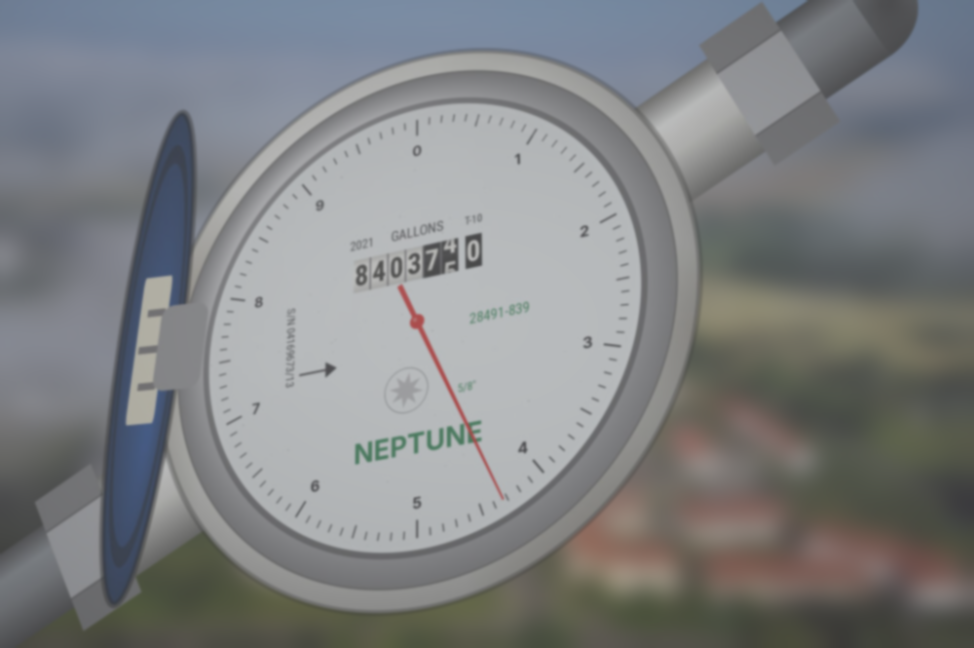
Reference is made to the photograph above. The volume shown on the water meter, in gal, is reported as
8403744.3 gal
